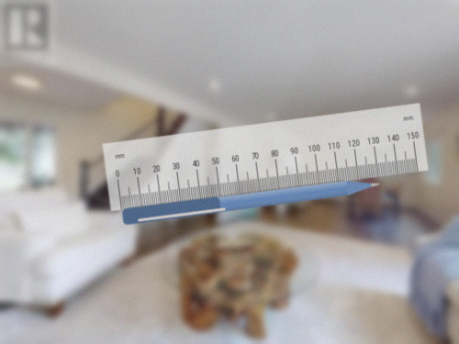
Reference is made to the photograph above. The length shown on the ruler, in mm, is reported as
130 mm
